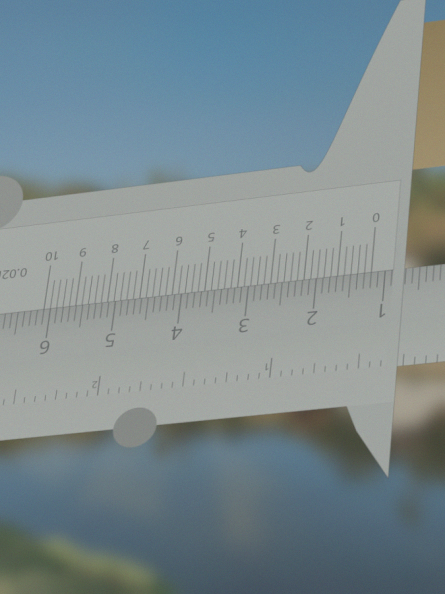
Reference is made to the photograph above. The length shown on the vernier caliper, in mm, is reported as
12.0 mm
